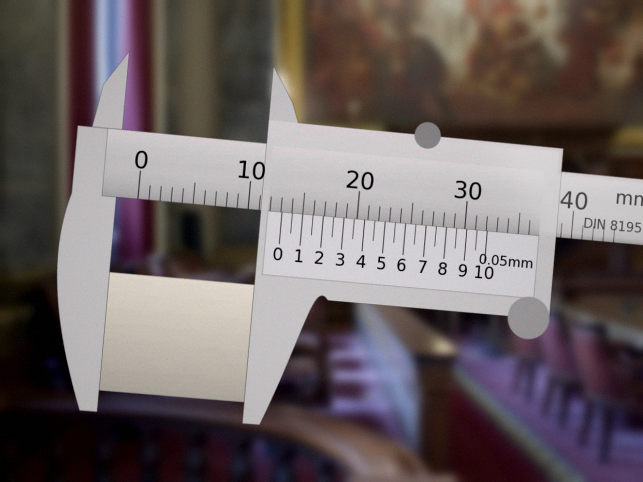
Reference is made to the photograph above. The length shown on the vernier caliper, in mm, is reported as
13.1 mm
